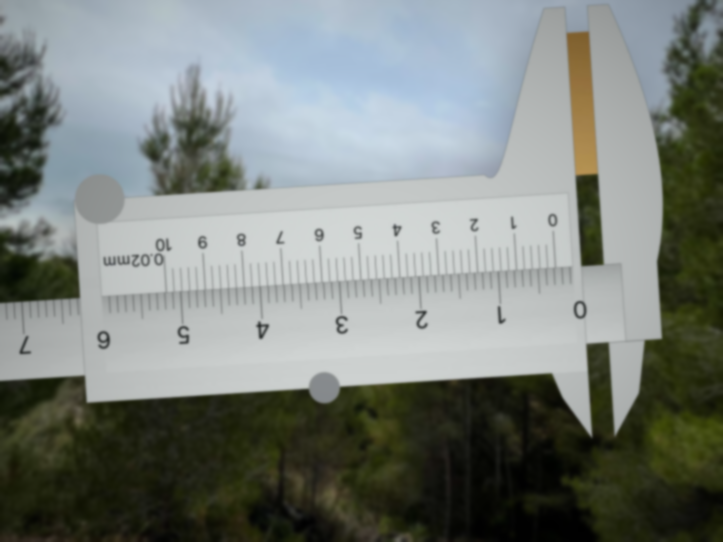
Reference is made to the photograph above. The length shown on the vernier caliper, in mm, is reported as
2.8 mm
